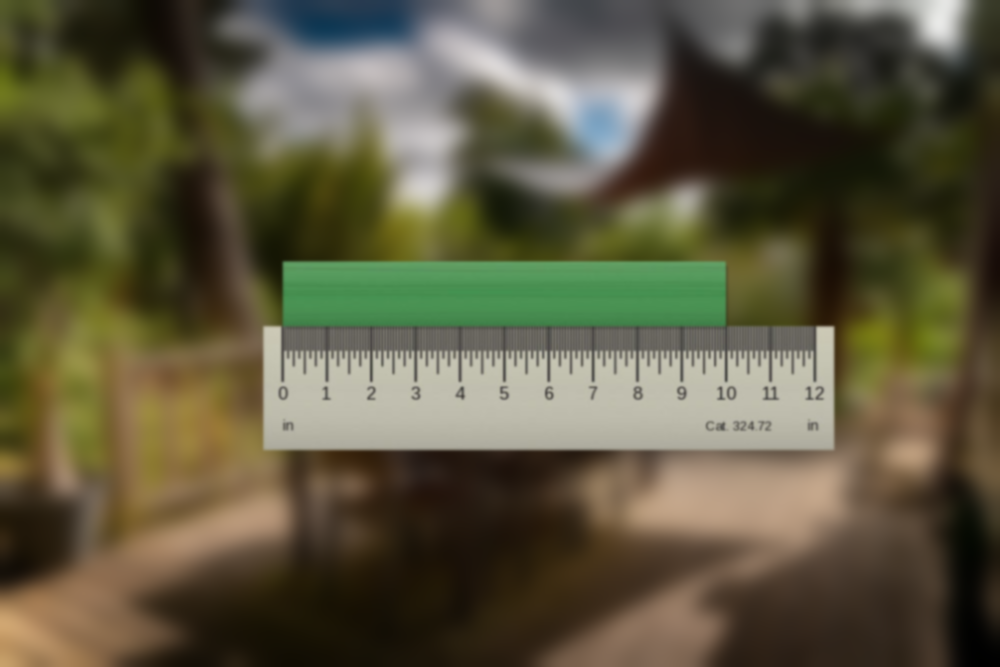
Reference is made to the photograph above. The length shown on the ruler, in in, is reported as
10 in
